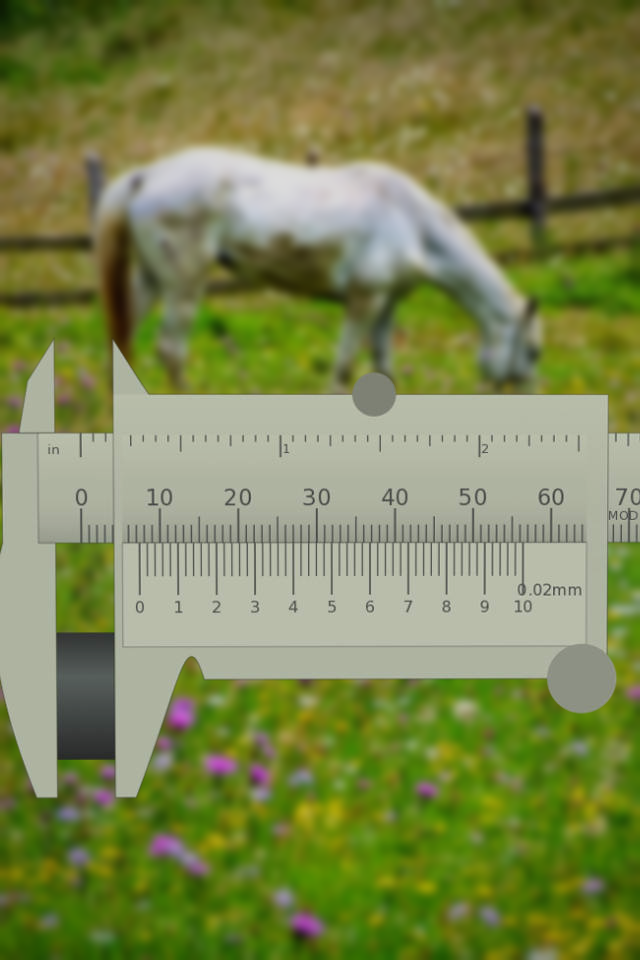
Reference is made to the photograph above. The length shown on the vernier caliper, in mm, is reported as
7.4 mm
